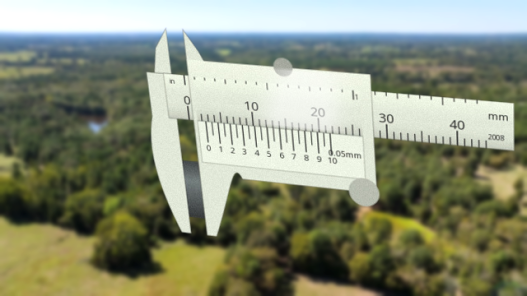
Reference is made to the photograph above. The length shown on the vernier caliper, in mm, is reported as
2.6 mm
